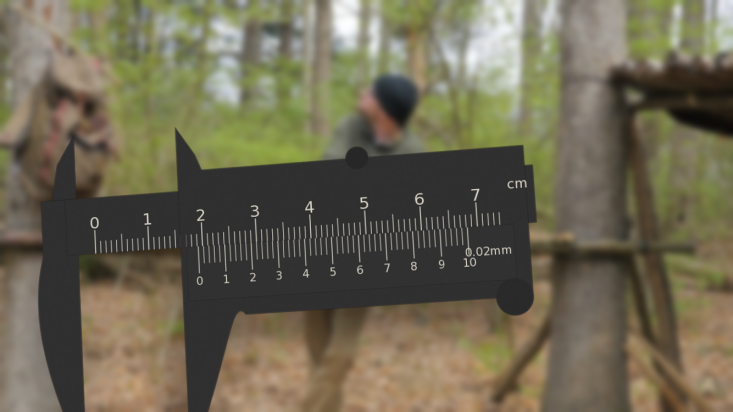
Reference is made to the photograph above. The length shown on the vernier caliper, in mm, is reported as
19.2 mm
